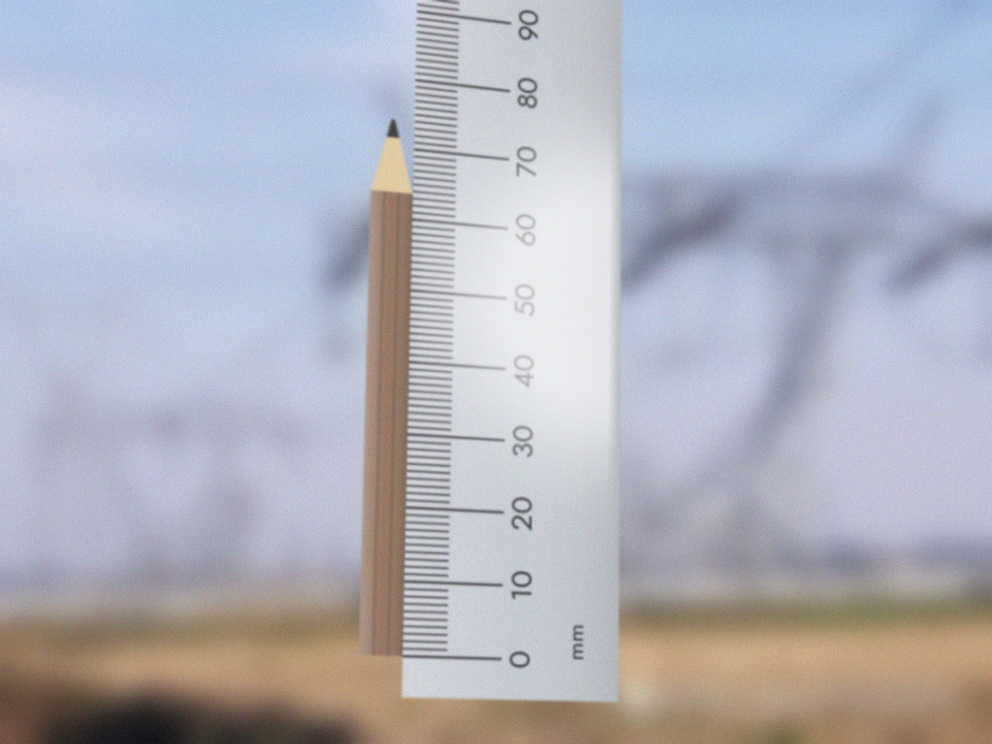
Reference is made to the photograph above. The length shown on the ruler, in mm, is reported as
74 mm
